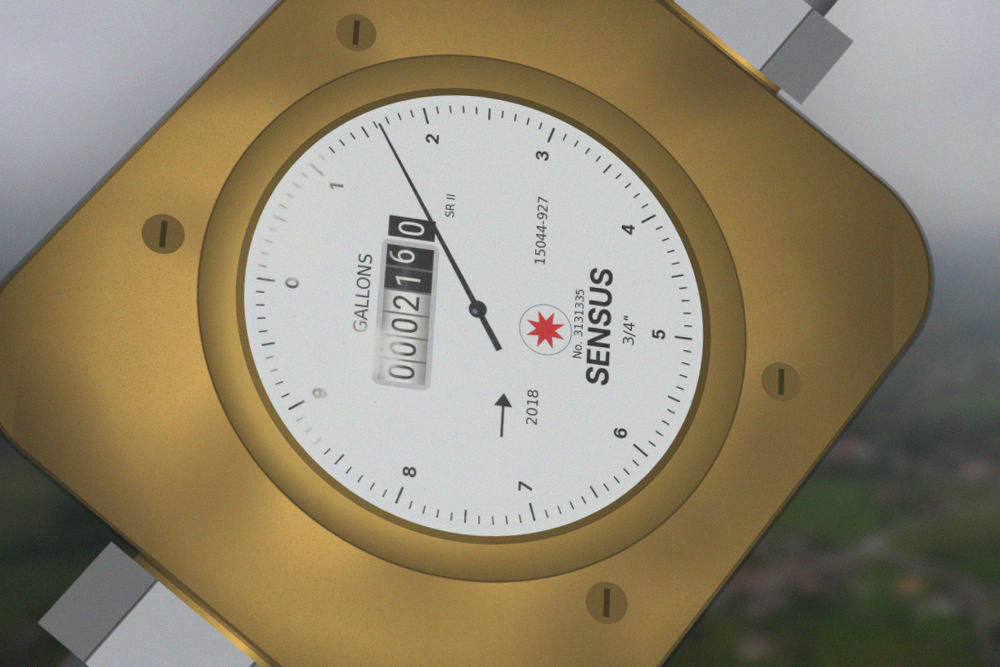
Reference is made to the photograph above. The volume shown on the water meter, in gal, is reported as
2161.6 gal
